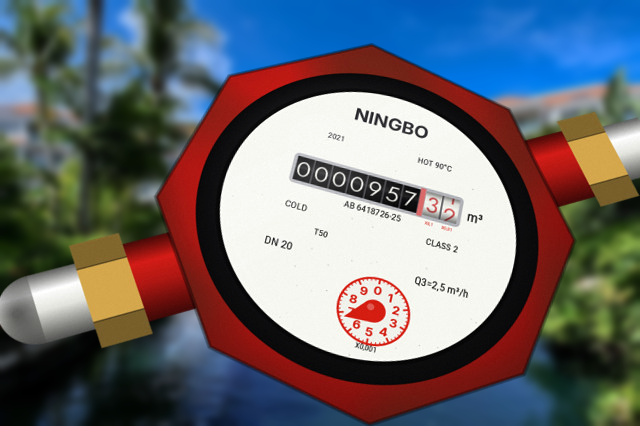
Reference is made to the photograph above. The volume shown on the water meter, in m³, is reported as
957.316 m³
